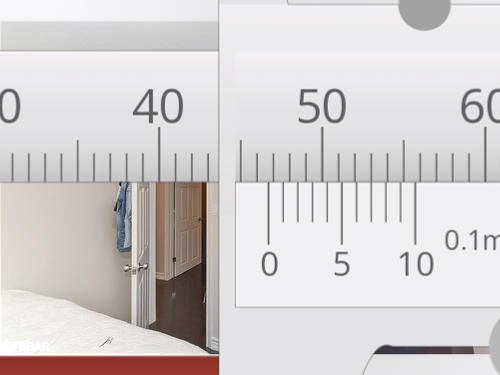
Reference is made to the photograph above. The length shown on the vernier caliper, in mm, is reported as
46.7 mm
